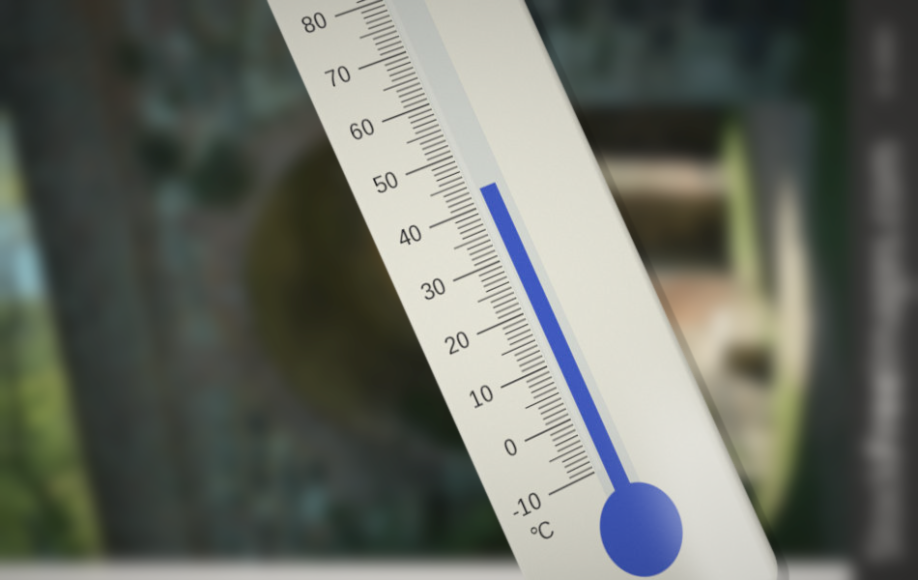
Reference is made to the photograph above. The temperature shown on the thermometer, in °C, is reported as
43 °C
